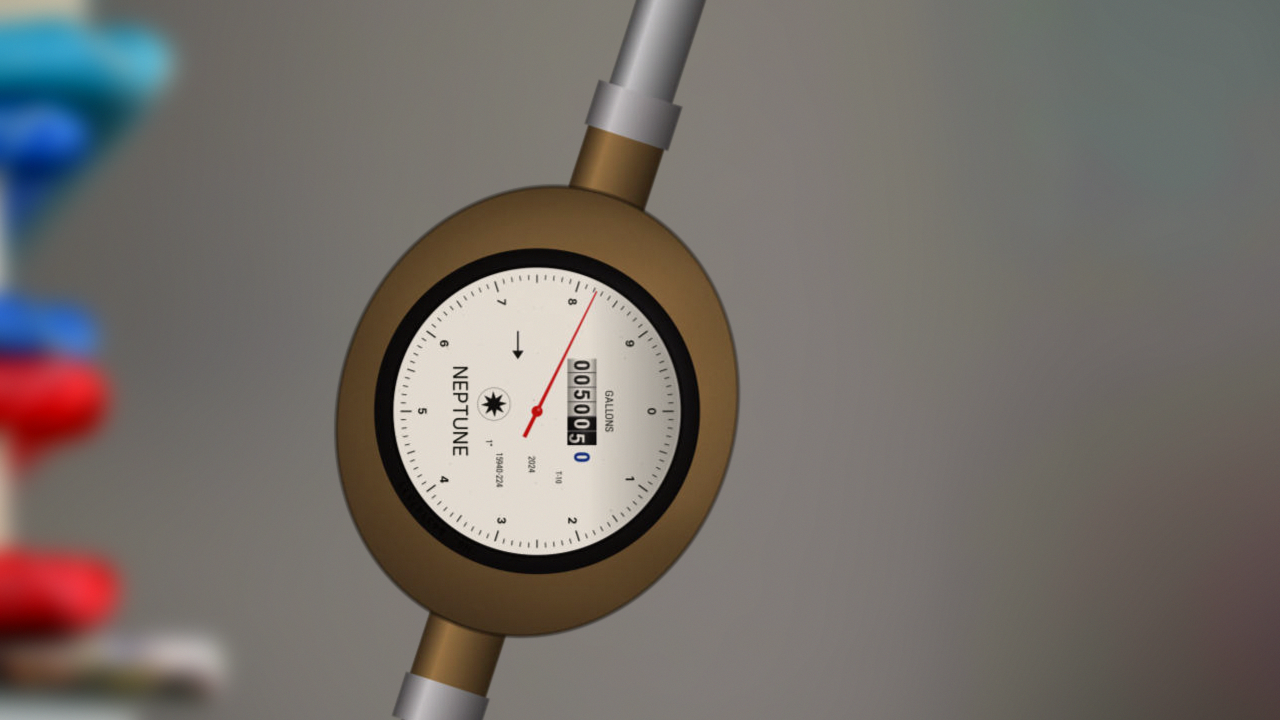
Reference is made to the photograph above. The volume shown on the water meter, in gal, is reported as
50048.2 gal
